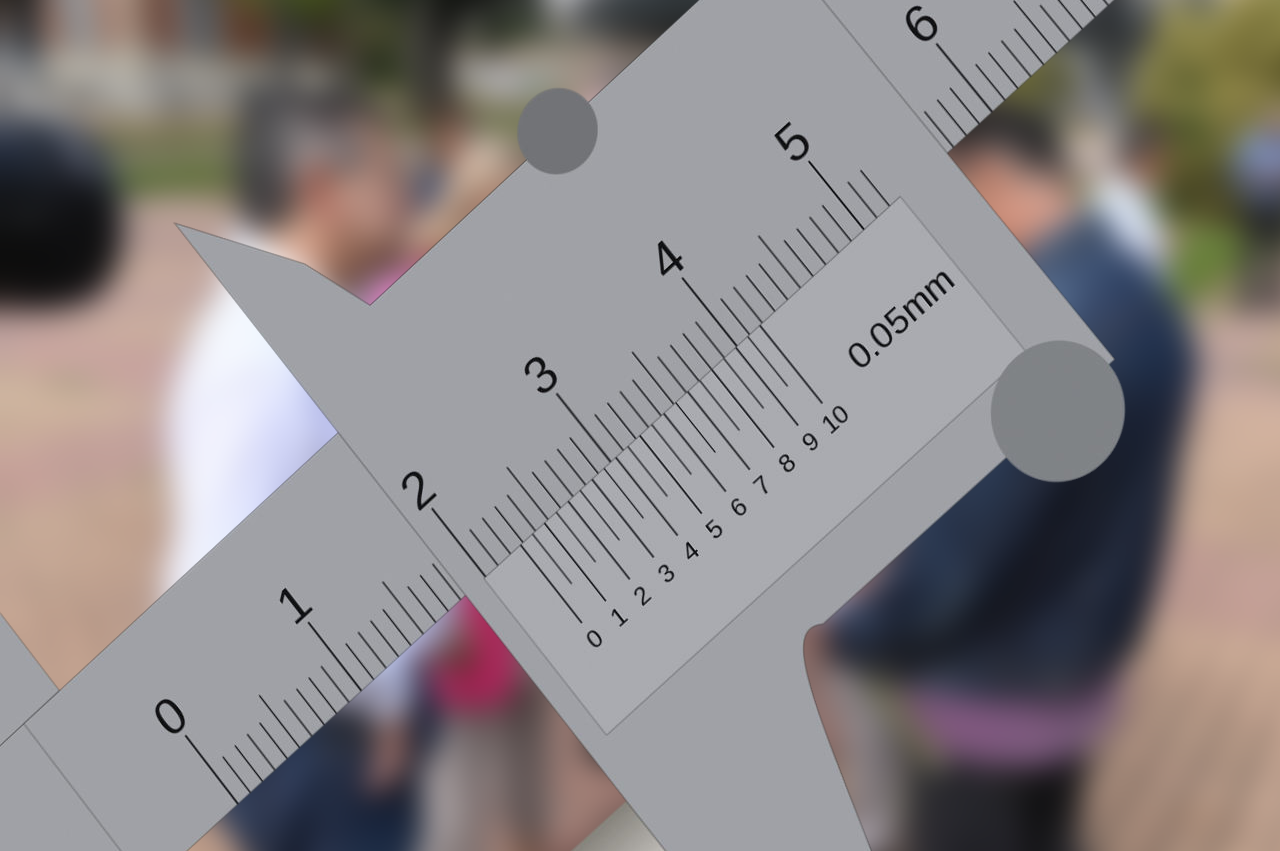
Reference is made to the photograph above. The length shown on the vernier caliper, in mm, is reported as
22.8 mm
